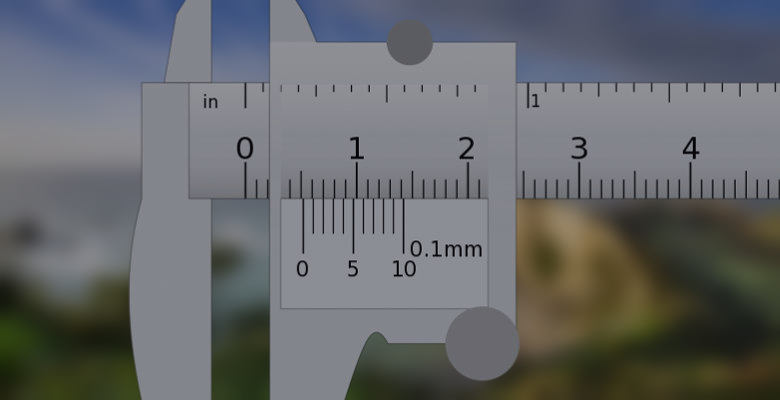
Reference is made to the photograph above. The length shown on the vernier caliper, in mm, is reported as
5.2 mm
